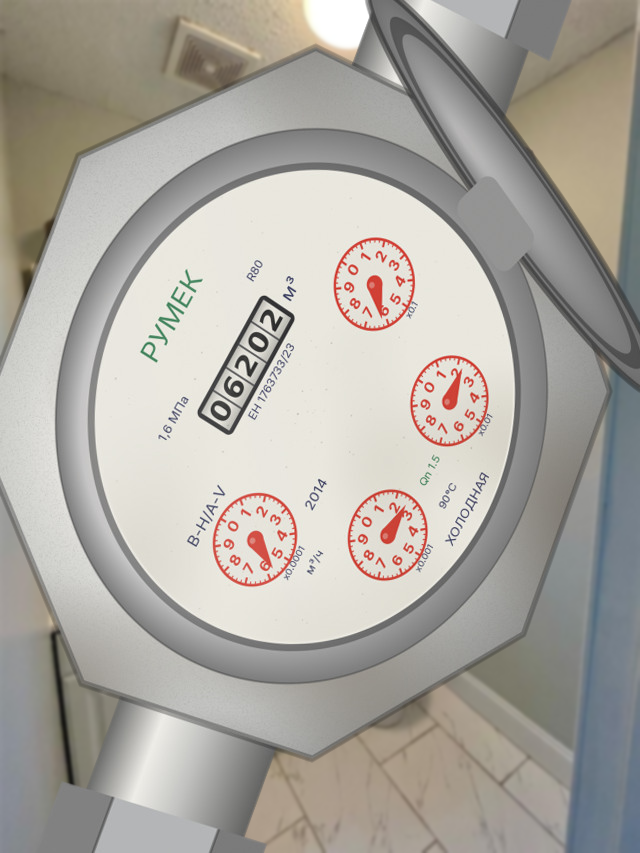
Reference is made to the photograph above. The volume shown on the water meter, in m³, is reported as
6202.6225 m³
